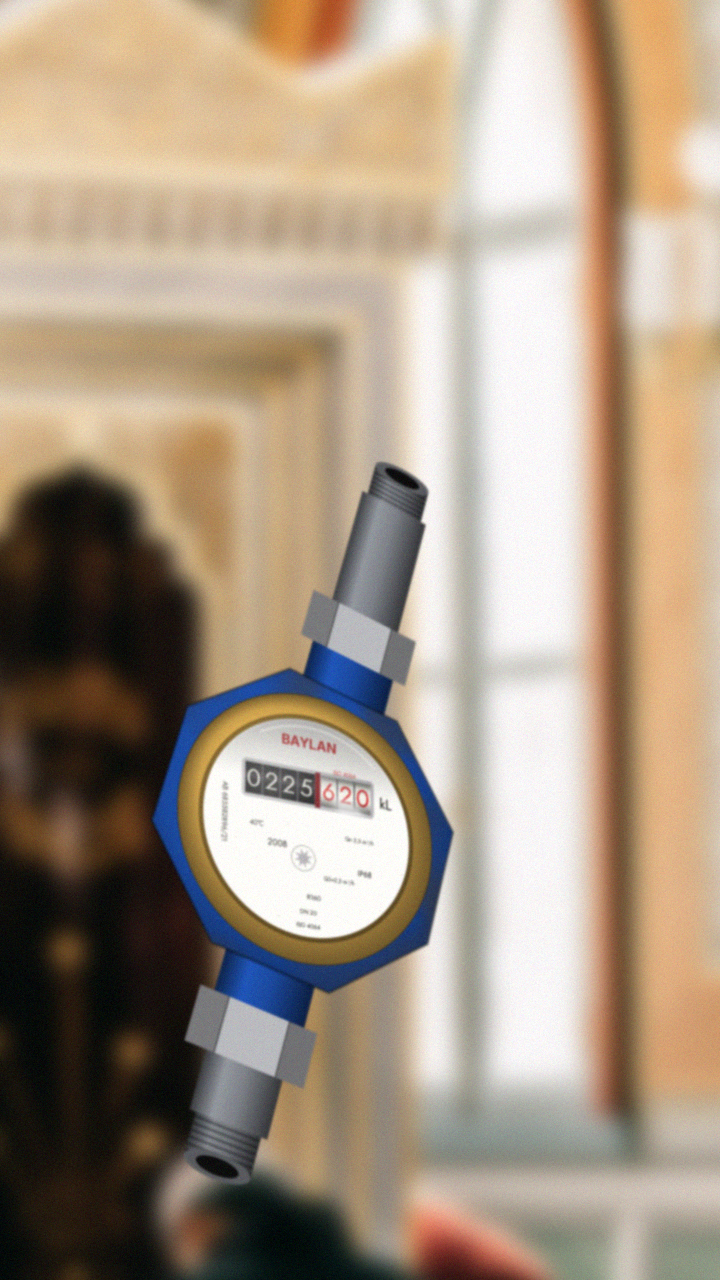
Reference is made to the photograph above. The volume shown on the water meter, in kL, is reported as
225.620 kL
